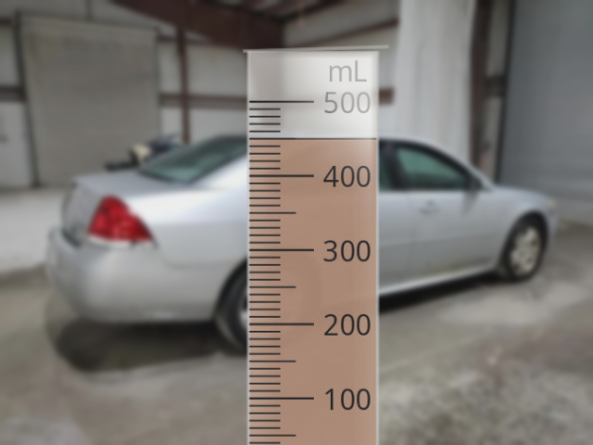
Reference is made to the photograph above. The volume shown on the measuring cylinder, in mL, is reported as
450 mL
